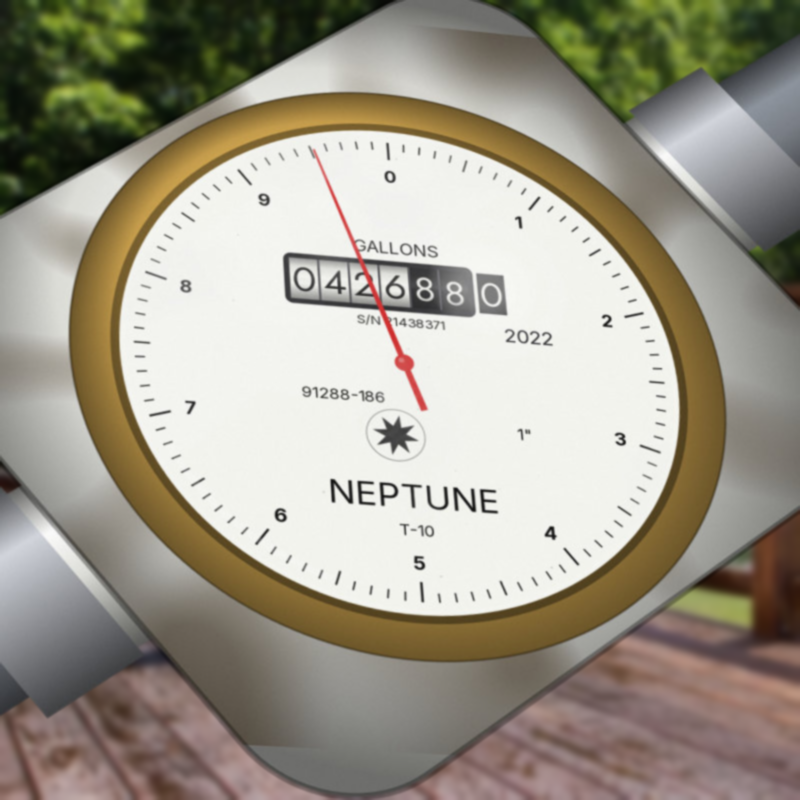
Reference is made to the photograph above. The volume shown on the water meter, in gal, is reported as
426879.5 gal
